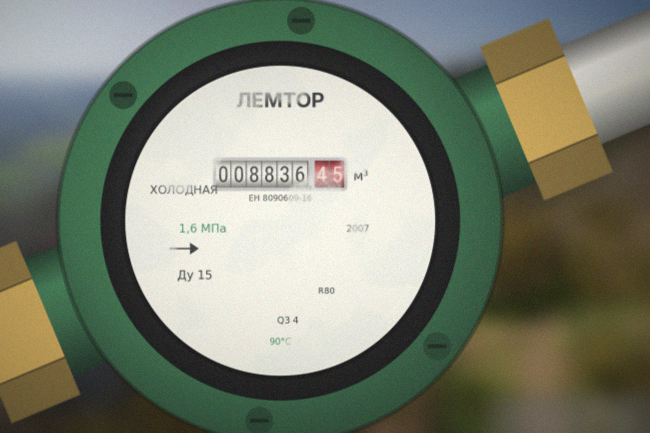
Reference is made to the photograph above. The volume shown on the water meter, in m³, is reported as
8836.45 m³
